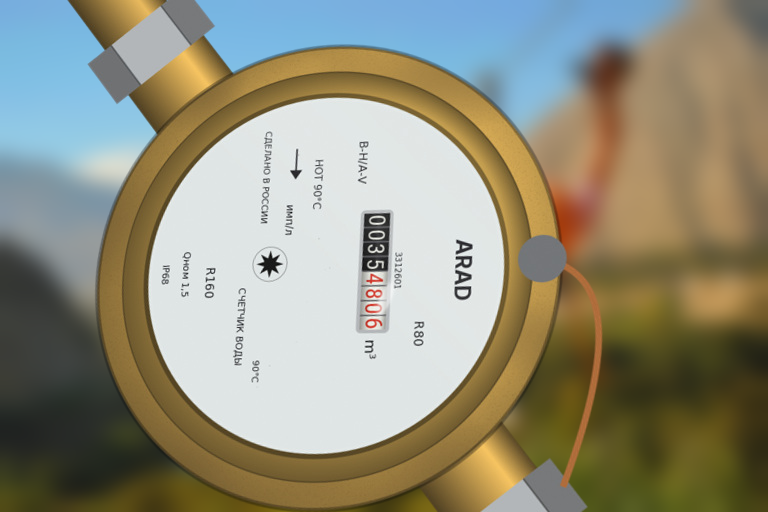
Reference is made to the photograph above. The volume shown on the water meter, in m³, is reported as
35.4806 m³
